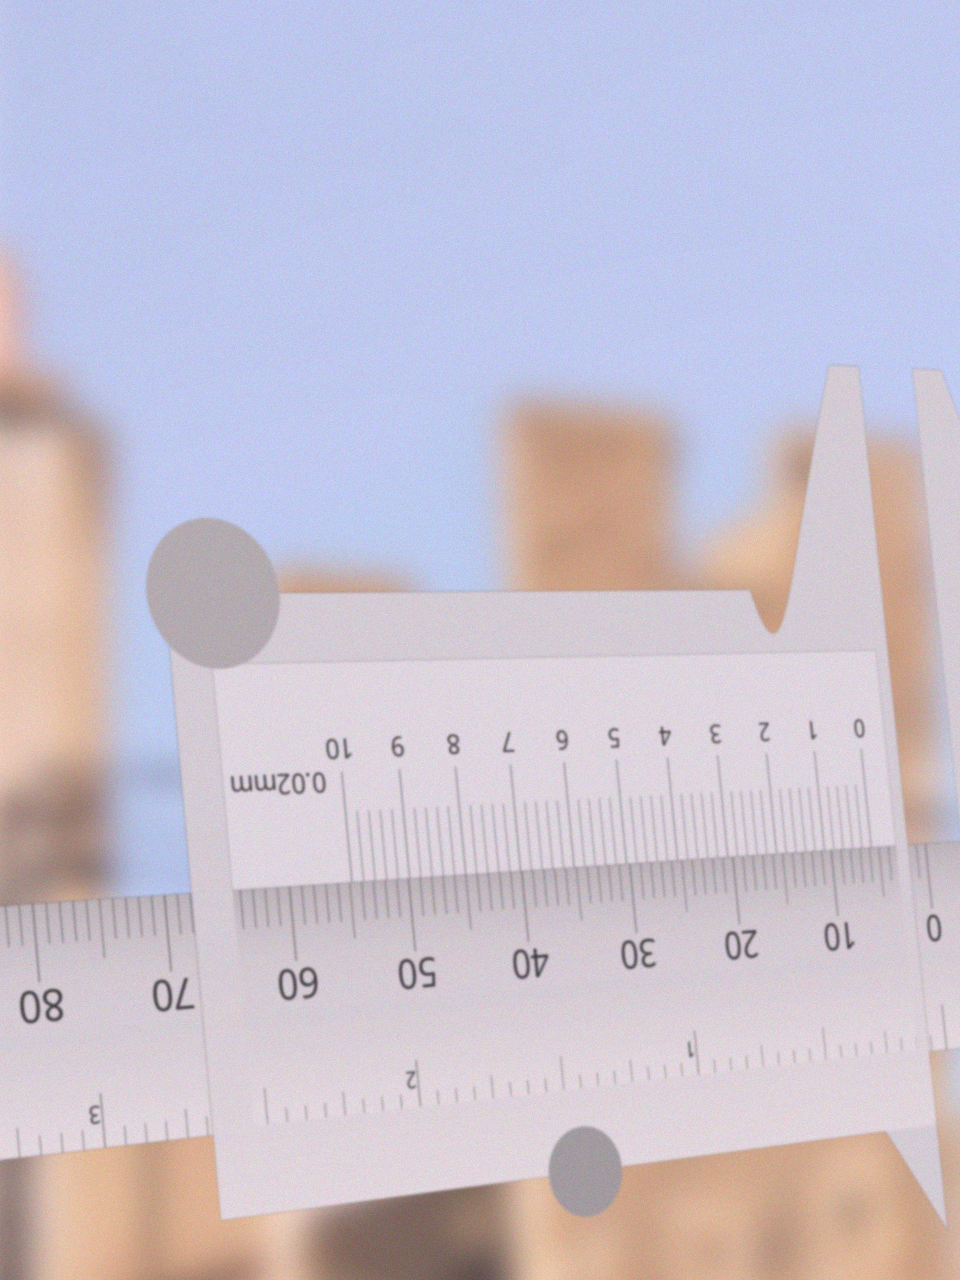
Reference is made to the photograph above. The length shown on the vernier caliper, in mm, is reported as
5.8 mm
